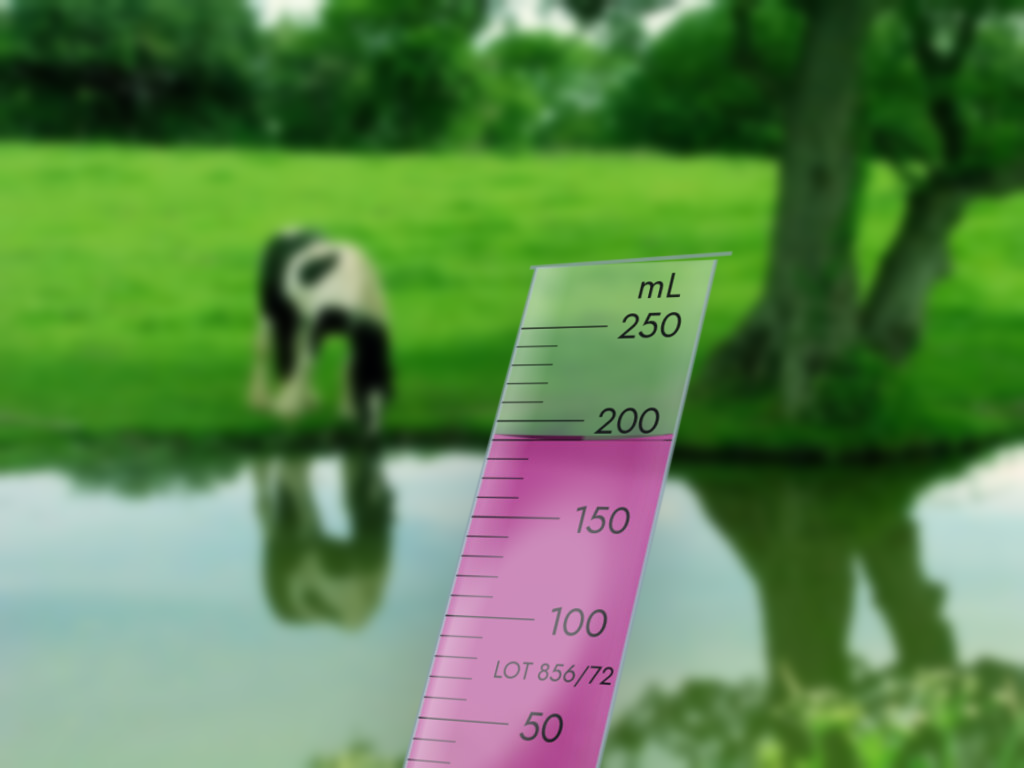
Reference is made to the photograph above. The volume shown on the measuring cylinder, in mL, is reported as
190 mL
